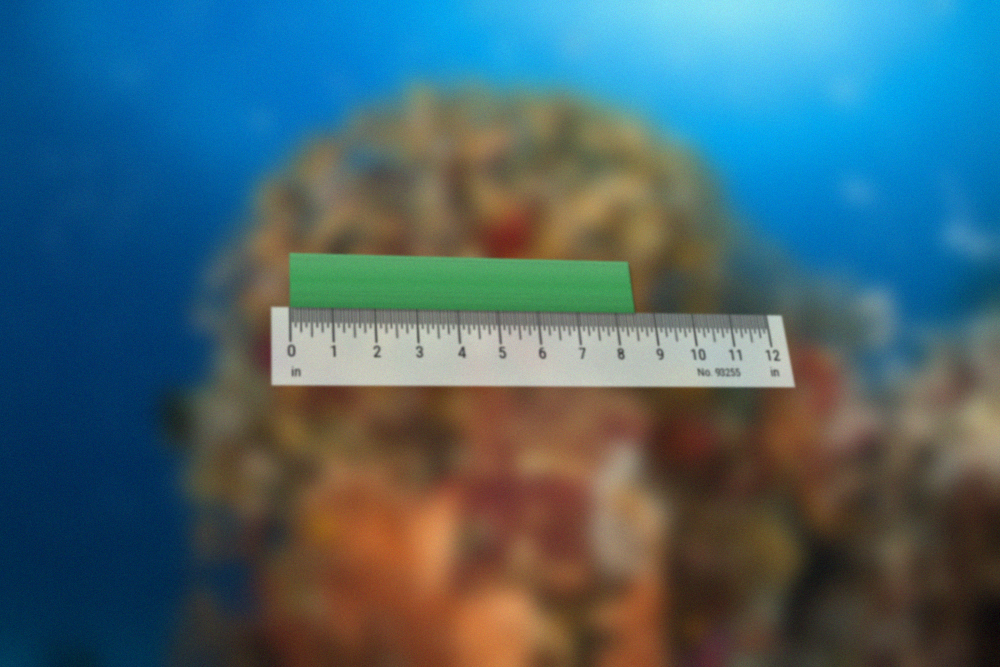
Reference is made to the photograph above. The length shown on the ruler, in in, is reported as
8.5 in
